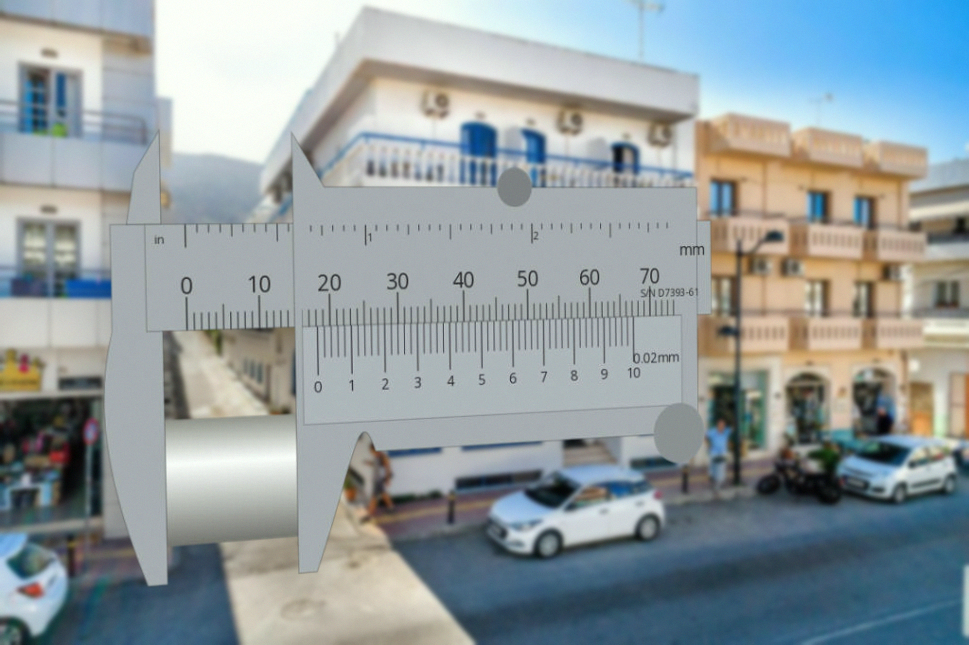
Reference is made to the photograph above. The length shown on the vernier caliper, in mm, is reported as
18.2 mm
